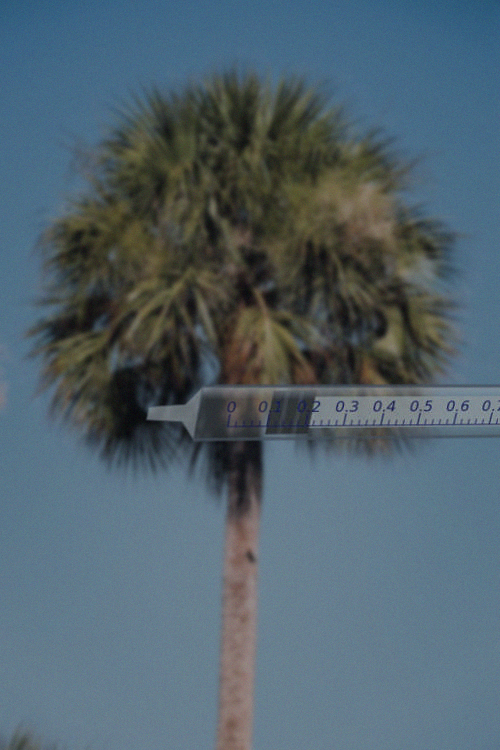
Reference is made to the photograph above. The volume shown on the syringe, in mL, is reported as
0.1 mL
